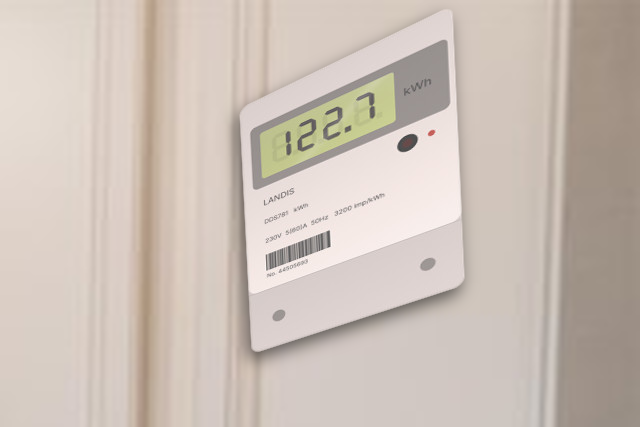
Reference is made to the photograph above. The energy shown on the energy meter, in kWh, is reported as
122.7 kWh
